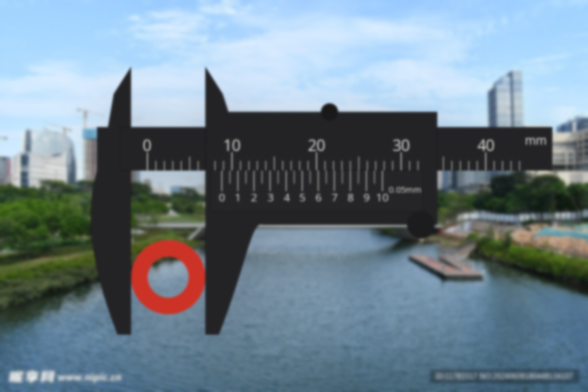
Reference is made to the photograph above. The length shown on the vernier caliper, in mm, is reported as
8.8 mm
